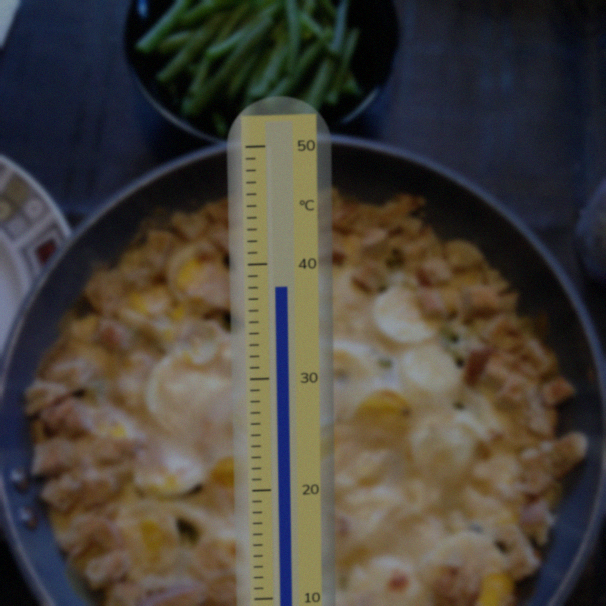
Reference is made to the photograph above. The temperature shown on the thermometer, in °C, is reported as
38 °C
